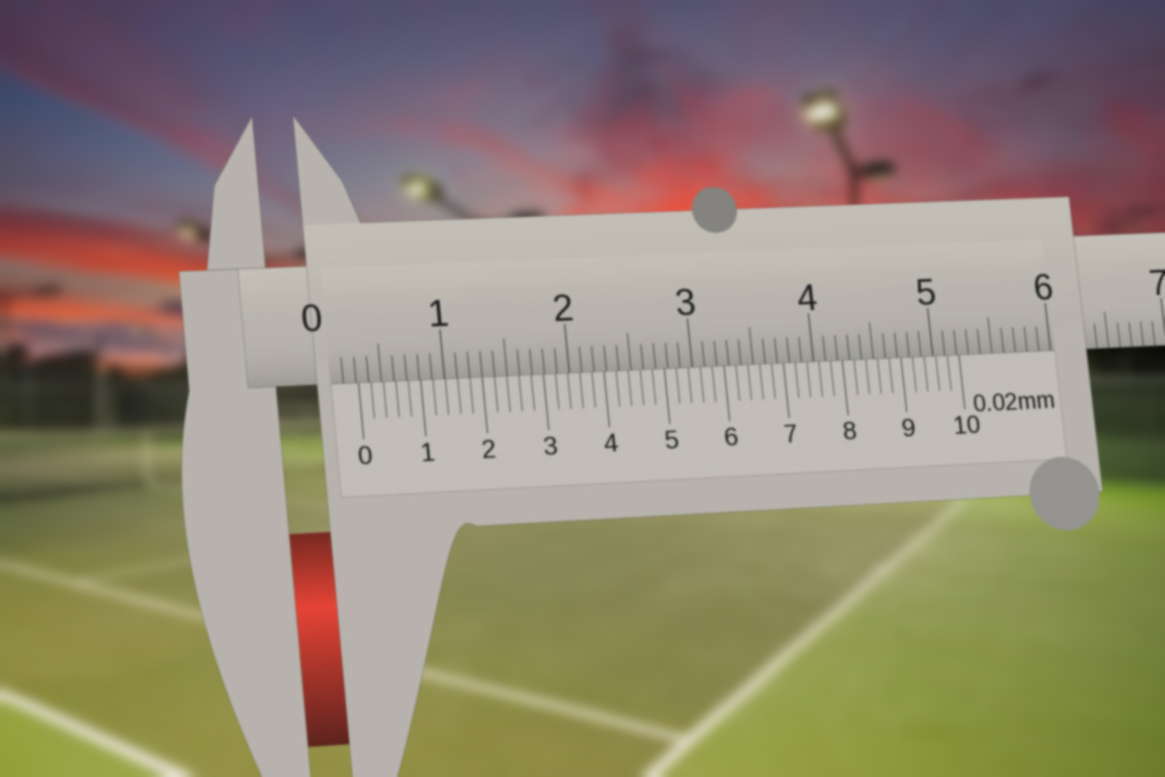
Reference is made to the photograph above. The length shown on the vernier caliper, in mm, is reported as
3.2 mm
